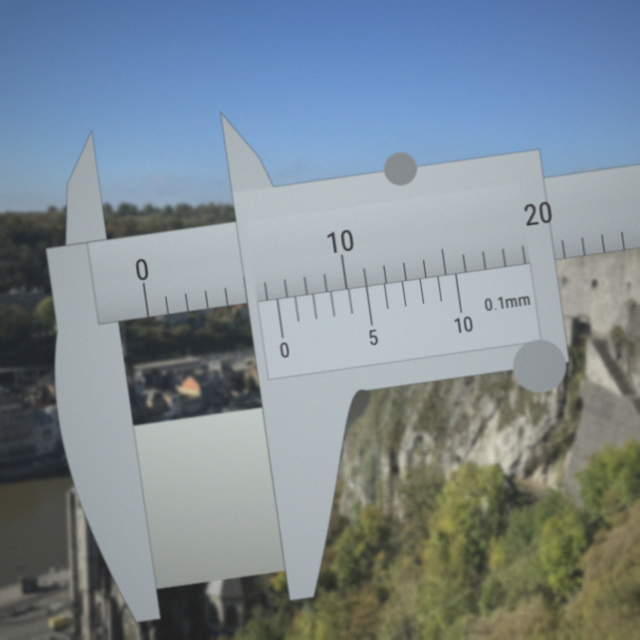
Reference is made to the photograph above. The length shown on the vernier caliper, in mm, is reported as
6.5 mm
